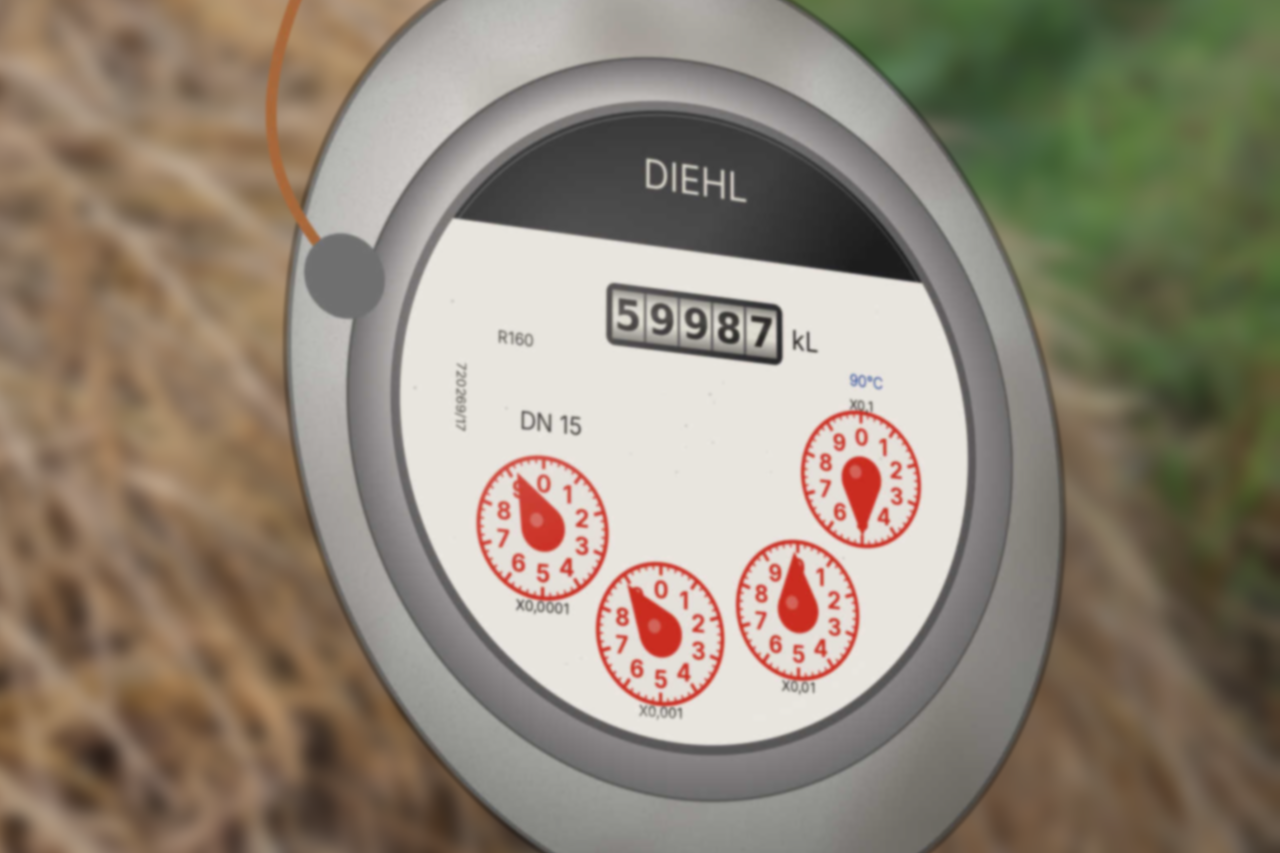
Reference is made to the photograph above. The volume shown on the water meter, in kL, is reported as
59987.4989 kL
